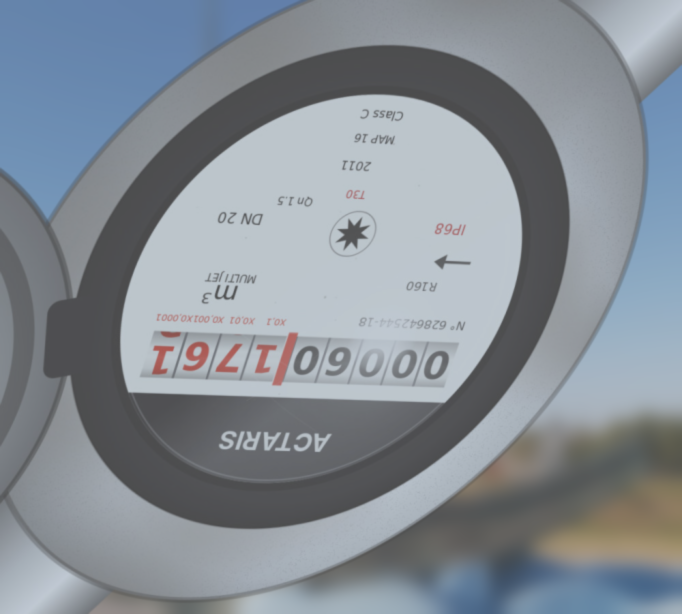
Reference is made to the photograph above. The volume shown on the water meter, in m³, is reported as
60.1761 m³
